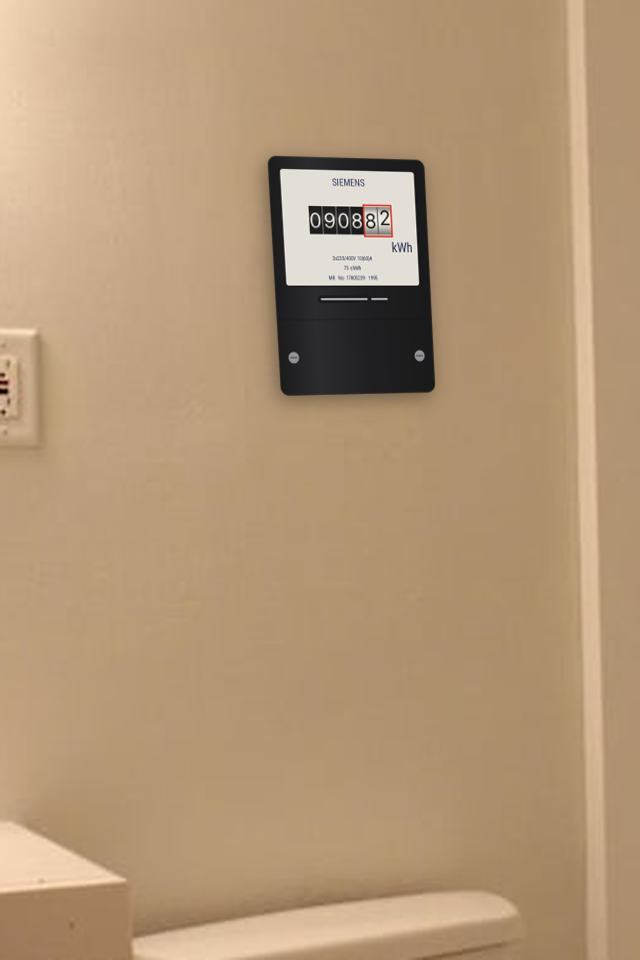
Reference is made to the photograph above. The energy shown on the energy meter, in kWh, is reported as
908.82 kWh
